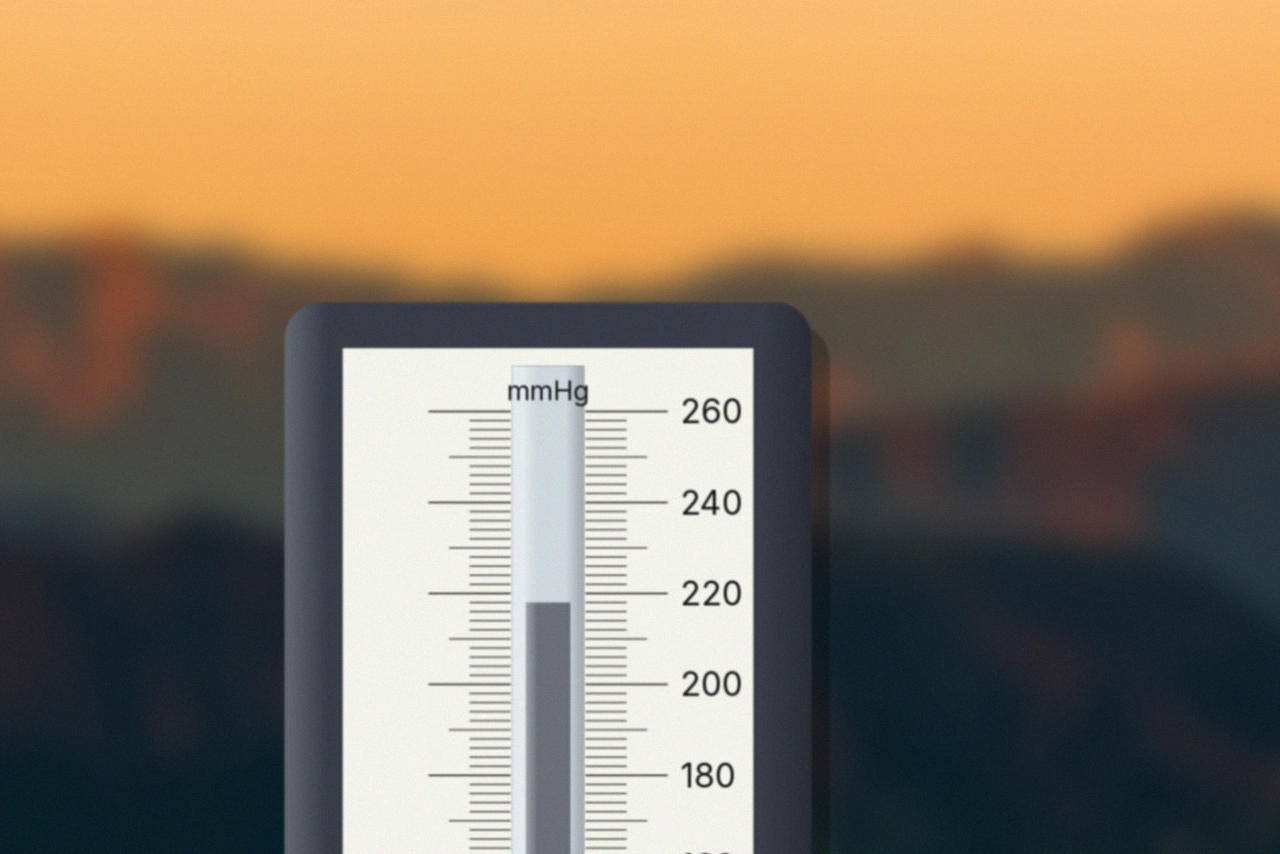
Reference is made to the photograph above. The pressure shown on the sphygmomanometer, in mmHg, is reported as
218 mmHg
